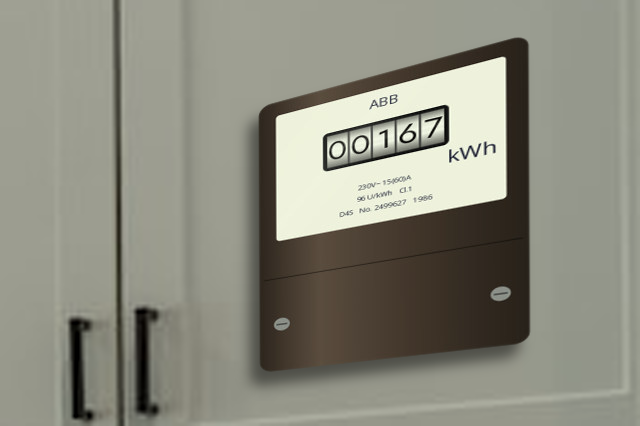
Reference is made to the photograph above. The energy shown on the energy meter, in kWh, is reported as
167 kWh
